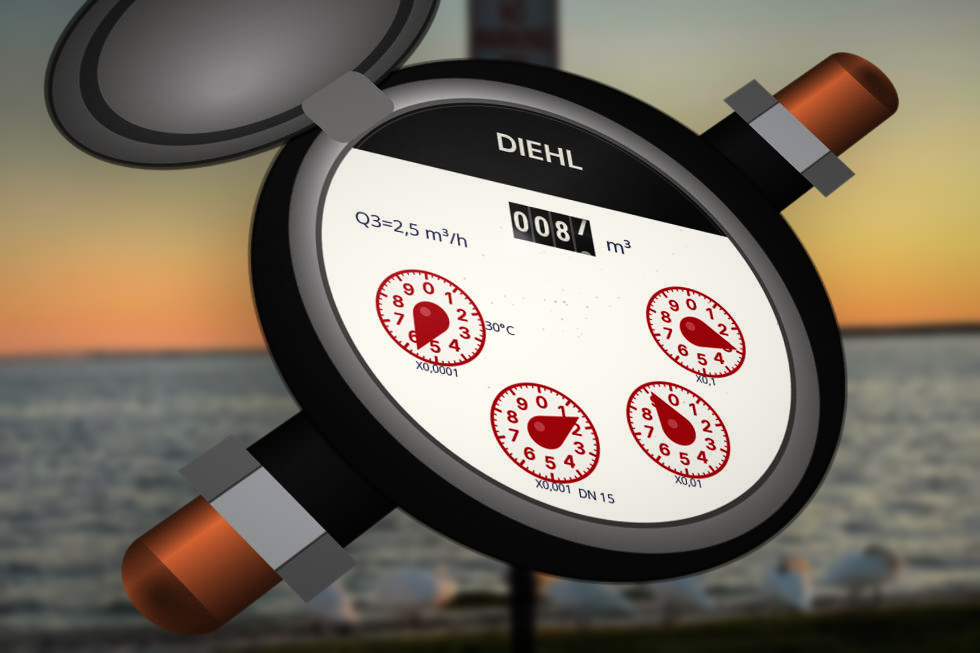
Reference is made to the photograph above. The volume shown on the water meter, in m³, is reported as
87.2915 m³
